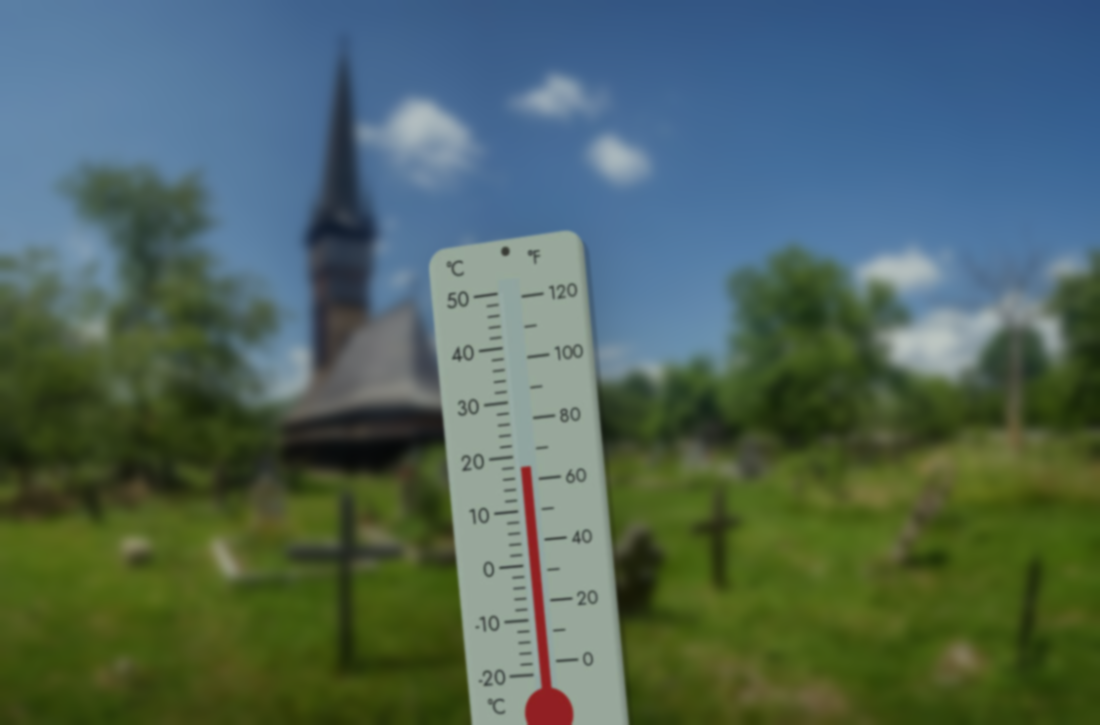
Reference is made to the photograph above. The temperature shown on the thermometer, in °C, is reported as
18 °C
